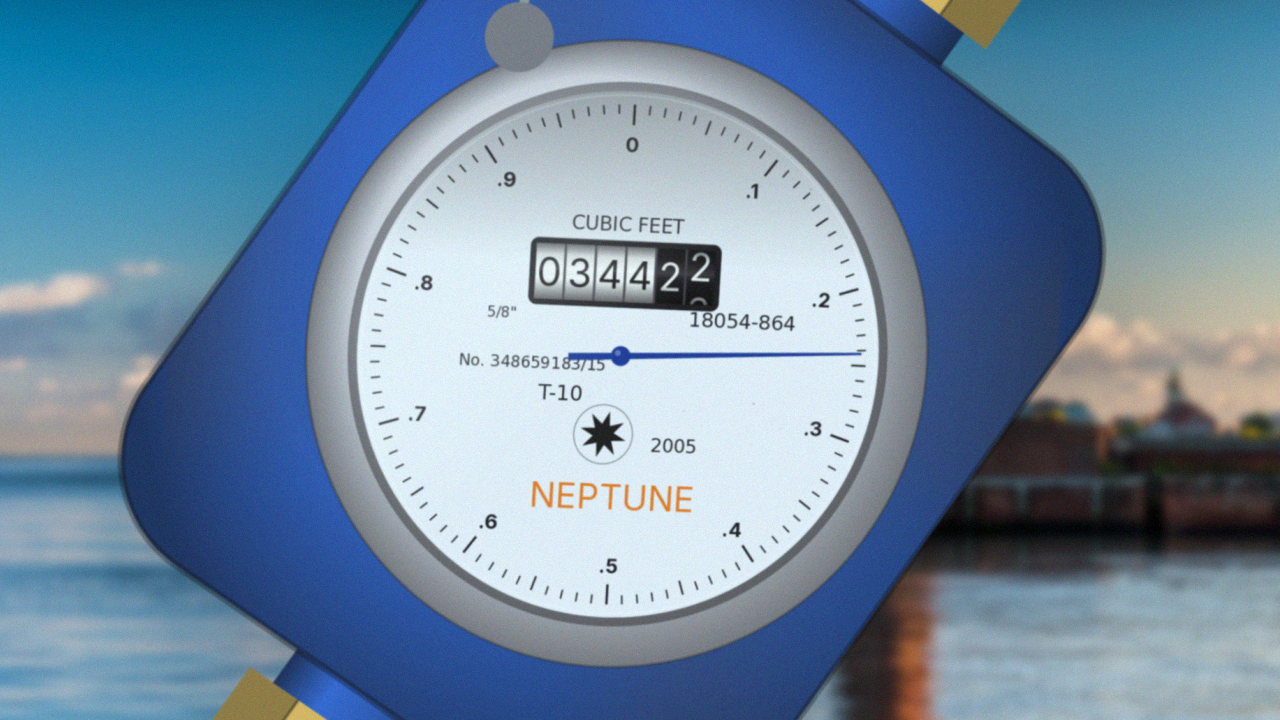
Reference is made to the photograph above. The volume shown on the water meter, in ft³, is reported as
34422.24 ft³
